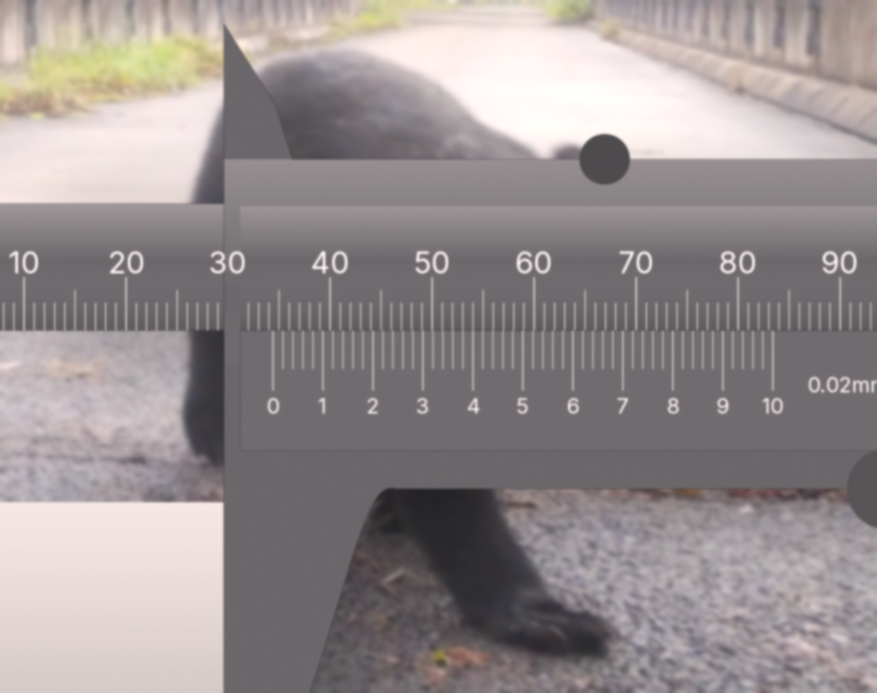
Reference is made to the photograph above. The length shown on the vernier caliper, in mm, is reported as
34.4 mm
